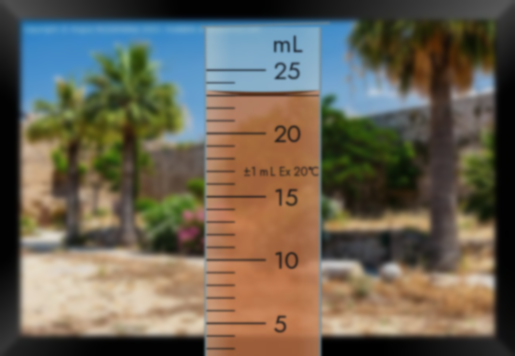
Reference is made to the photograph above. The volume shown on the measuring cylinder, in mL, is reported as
23 mL
